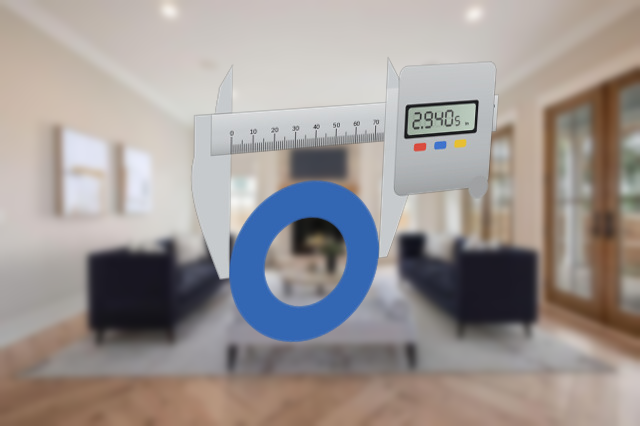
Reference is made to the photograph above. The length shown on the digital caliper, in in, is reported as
2.9405 in
